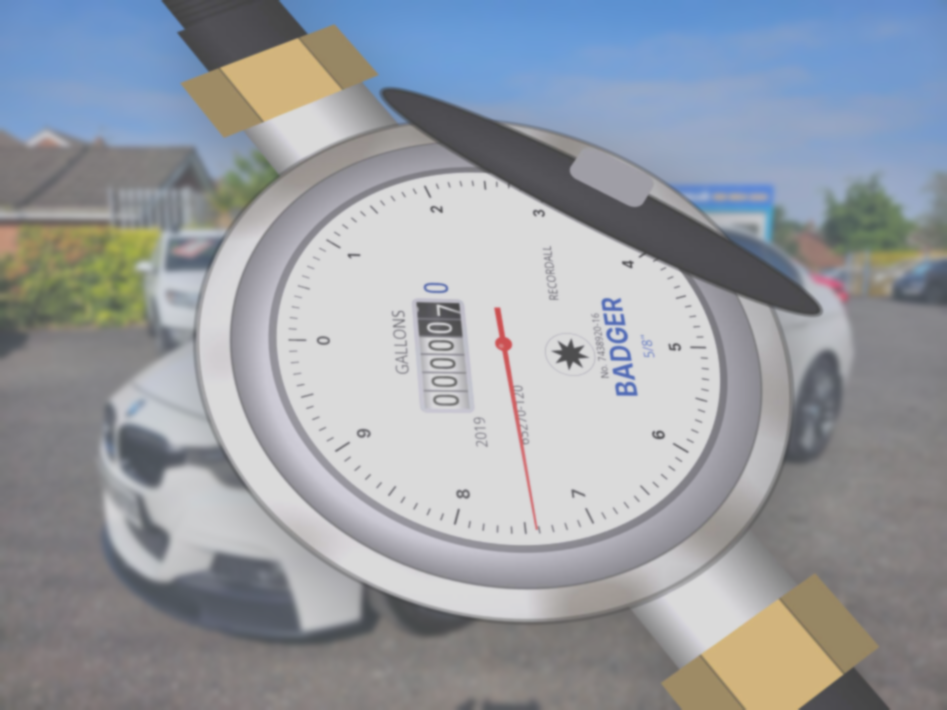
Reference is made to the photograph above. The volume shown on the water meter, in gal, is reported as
67.4 gal
